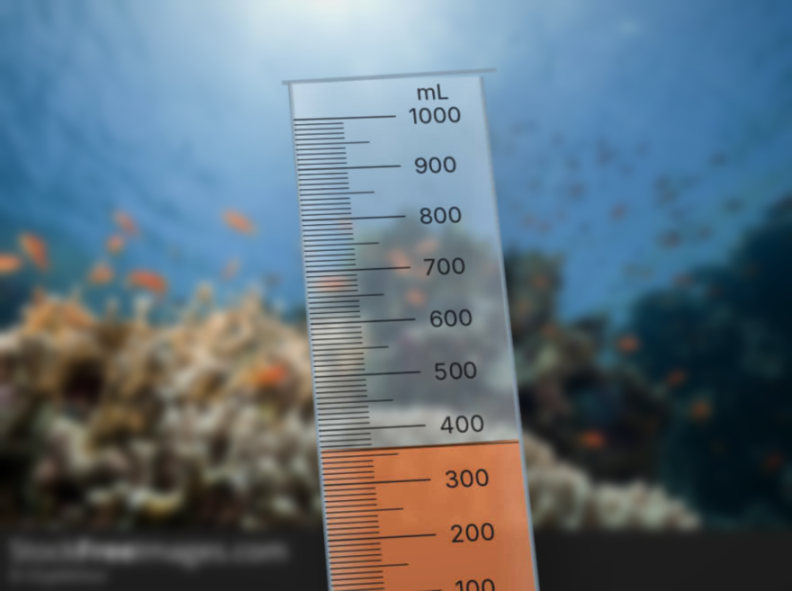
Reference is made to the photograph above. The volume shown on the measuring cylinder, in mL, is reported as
360 mL
